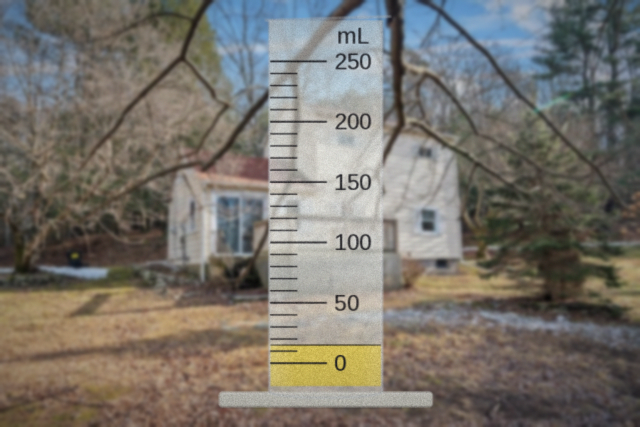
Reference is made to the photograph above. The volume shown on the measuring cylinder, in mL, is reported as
15 mL
